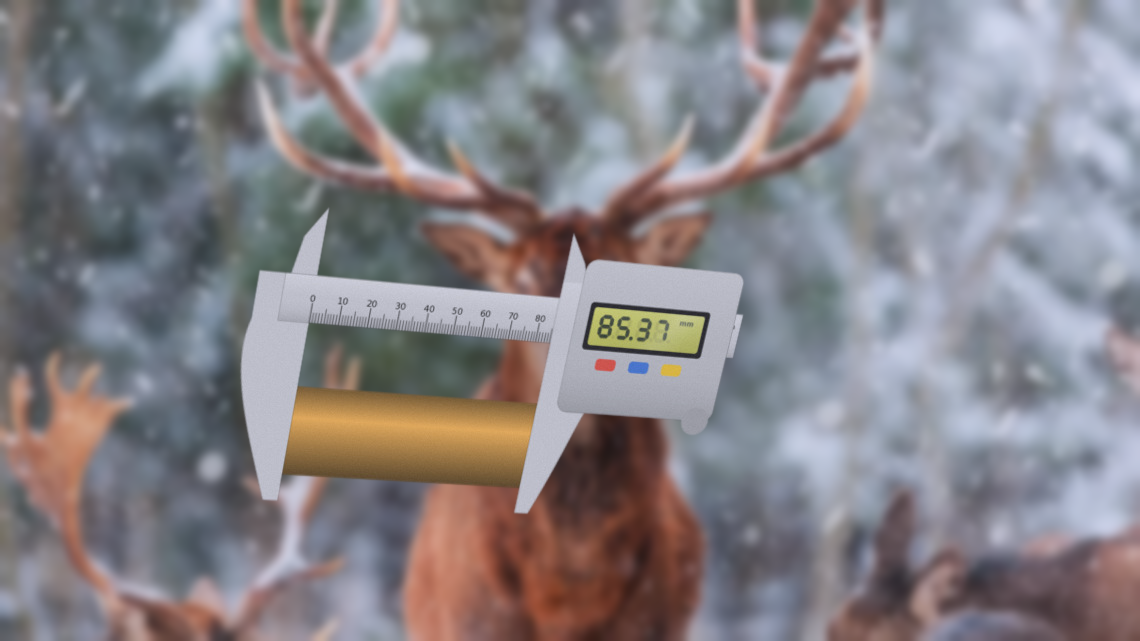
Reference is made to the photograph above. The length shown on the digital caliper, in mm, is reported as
85.37 mm
